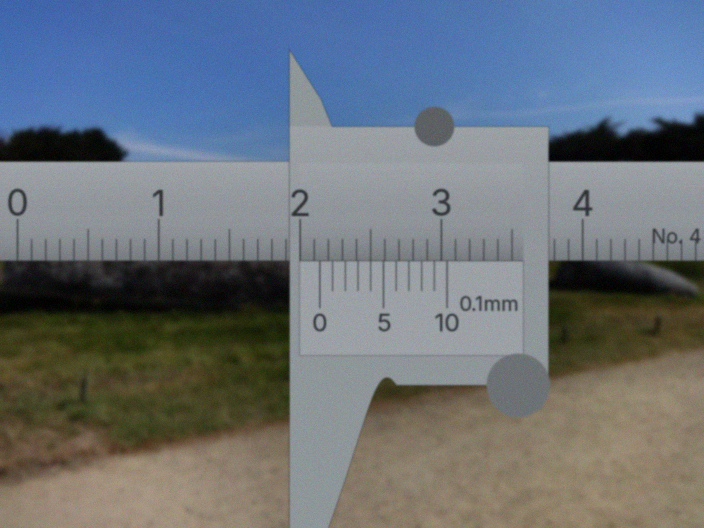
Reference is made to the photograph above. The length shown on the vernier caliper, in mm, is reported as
21.4 mm
